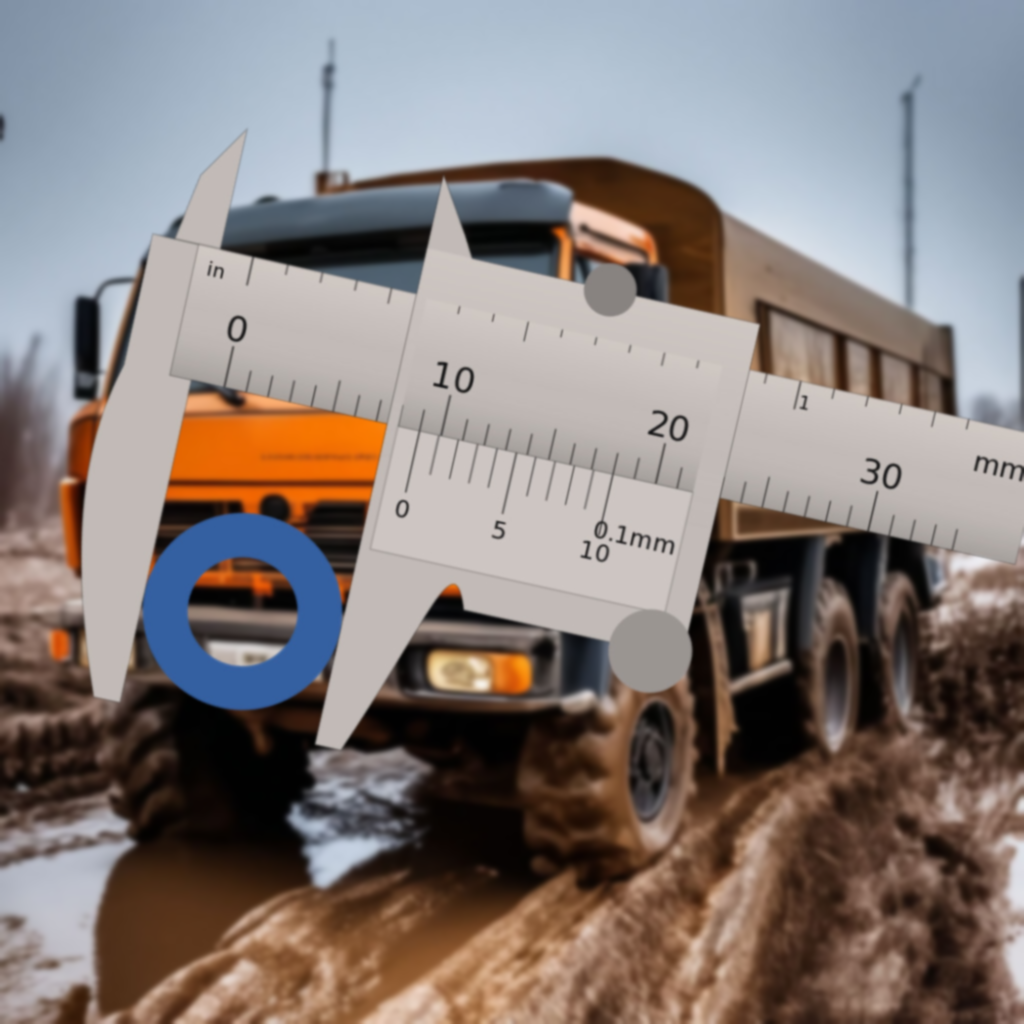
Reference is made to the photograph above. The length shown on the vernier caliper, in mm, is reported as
9.0 mm
